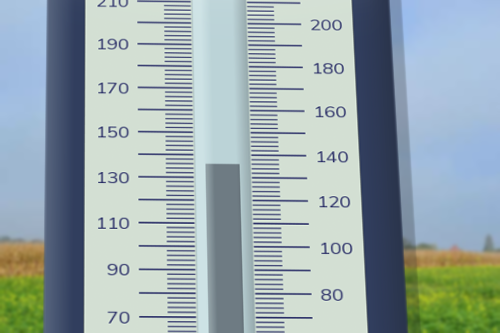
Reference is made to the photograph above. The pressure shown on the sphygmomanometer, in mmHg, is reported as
136 mmHg
